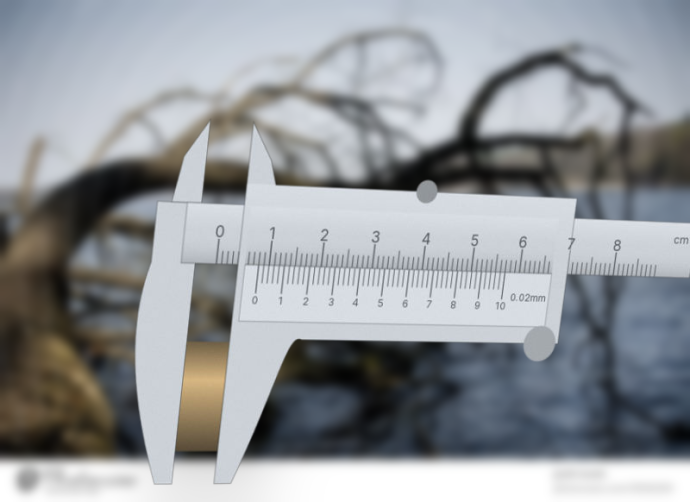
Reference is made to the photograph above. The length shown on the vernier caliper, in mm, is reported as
8.0 mm
